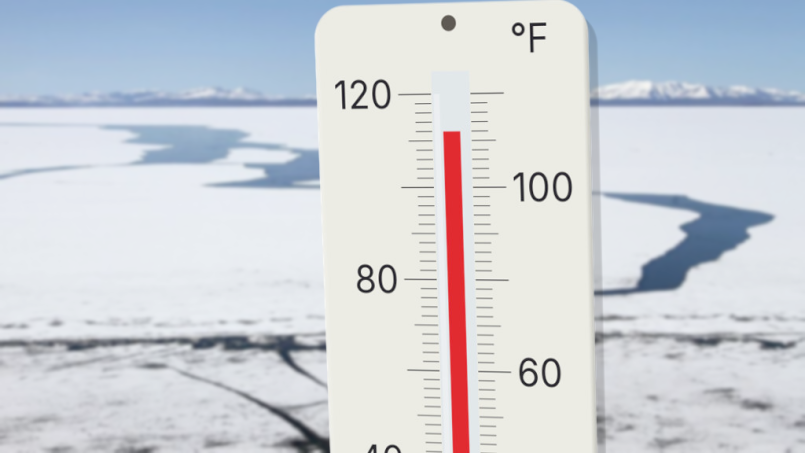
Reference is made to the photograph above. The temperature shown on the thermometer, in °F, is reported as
112 °F
